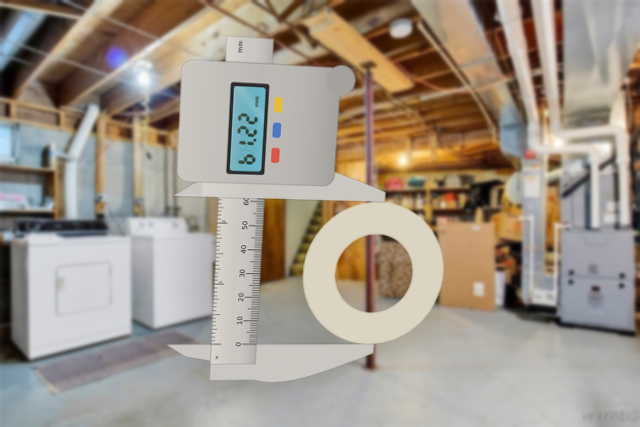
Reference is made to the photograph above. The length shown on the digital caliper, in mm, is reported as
61.22 mm
